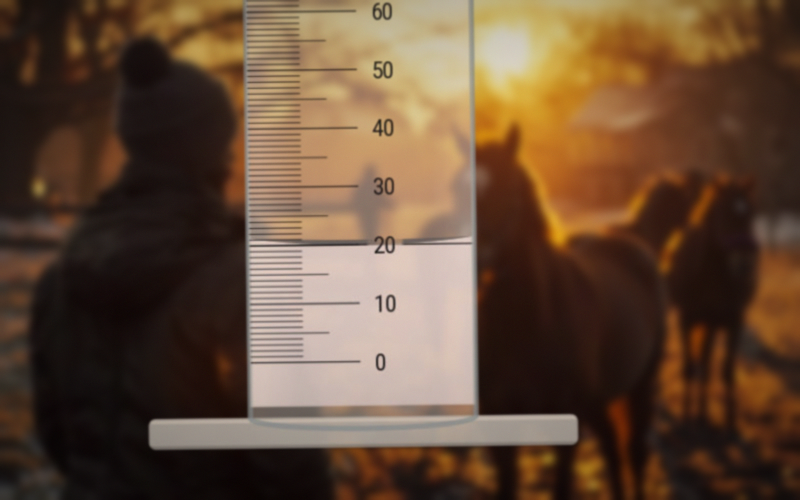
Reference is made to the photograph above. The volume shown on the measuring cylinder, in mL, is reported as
20 mL
